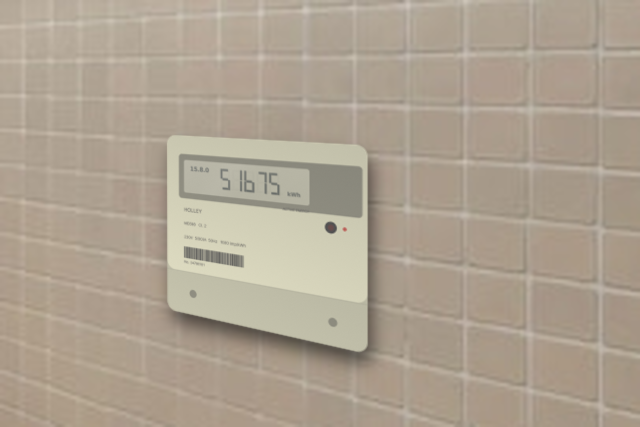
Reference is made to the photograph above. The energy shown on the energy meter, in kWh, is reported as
51675 kWh
